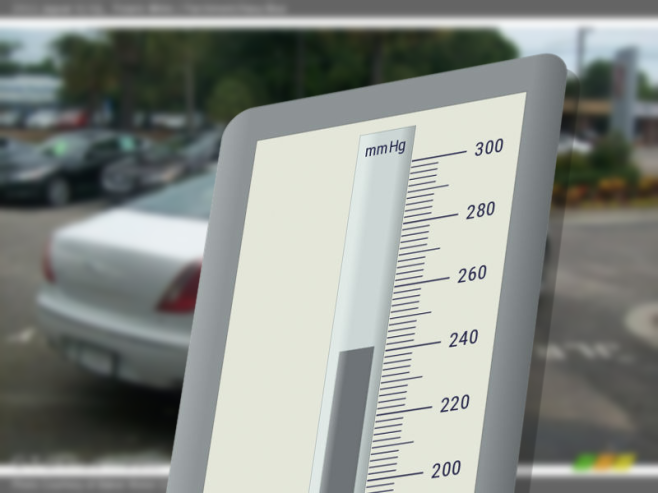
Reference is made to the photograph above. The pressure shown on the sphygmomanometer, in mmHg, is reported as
242 mmHg
